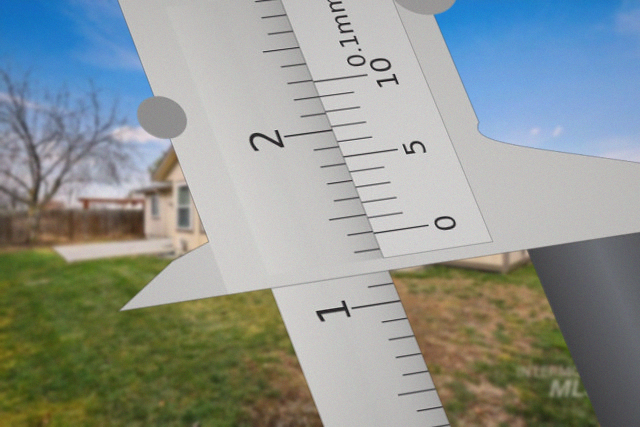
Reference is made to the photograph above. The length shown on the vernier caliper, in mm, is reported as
13.9 mm
